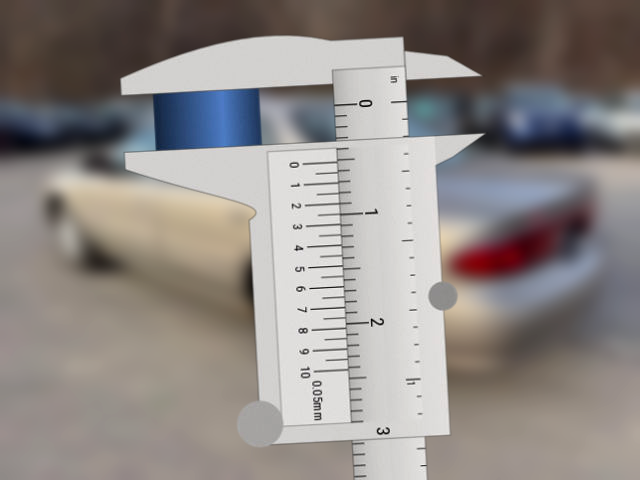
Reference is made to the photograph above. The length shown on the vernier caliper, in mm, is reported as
5.2 mm
